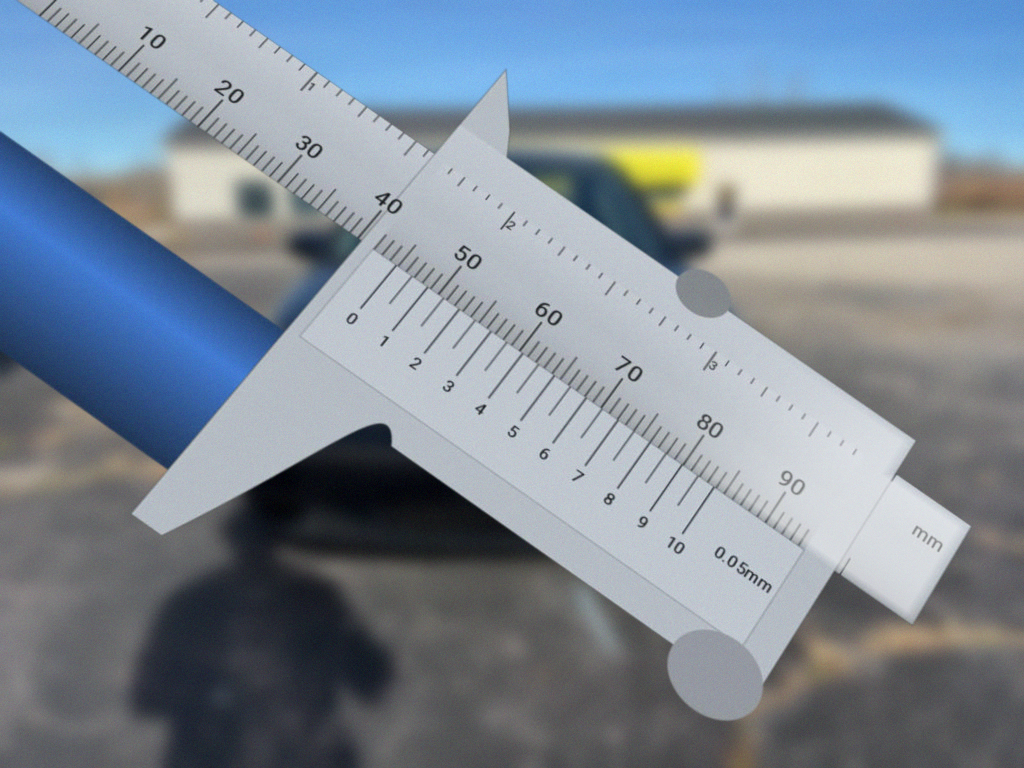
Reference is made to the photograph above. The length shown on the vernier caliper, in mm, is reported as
44.8 mm
